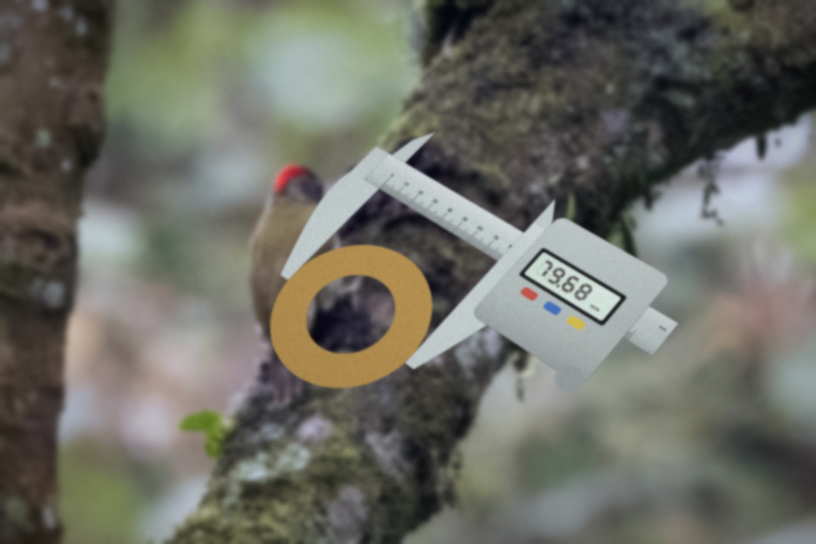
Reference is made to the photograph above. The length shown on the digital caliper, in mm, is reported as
79.68 mm
